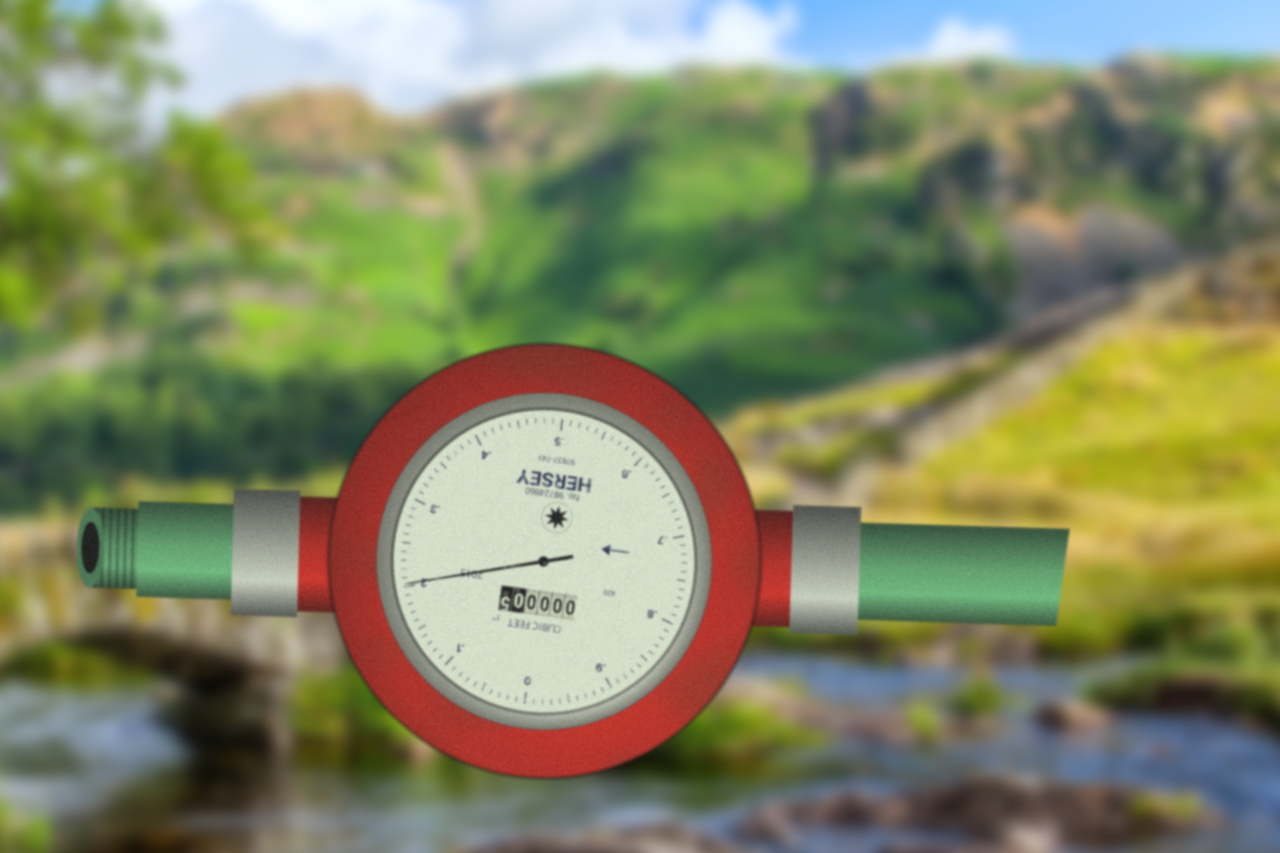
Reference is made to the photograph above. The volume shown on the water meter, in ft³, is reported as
5.20 ft³
